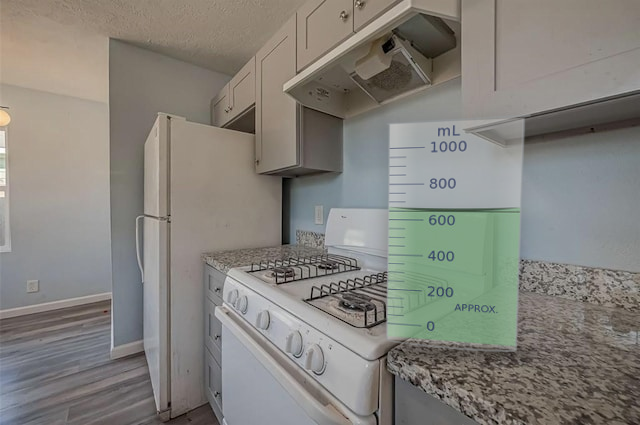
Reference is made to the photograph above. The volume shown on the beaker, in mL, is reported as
650 mL
